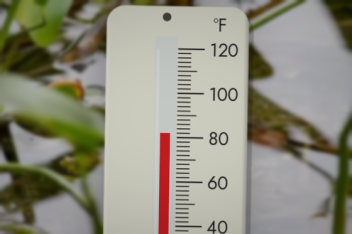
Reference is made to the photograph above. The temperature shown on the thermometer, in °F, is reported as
82 °F
